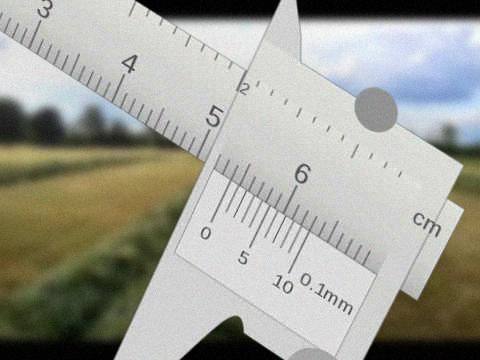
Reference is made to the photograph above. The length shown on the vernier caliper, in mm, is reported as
54.0 mm
